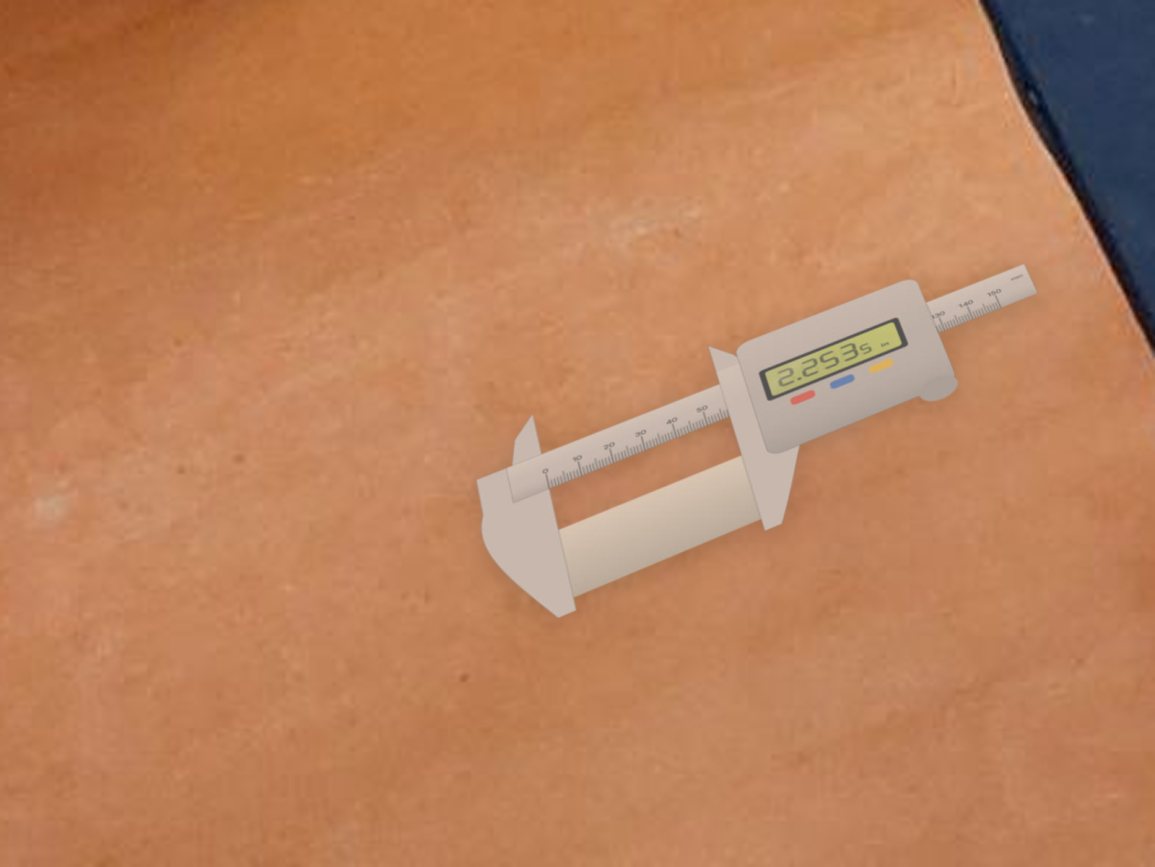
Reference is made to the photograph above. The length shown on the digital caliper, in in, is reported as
2.2535 in
